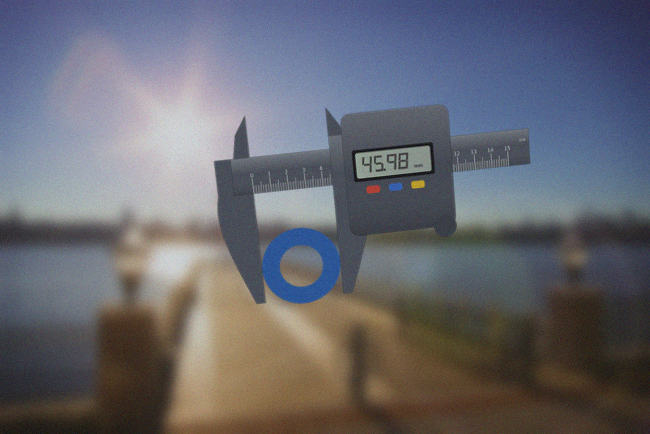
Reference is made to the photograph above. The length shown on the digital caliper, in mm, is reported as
45.98 mm
